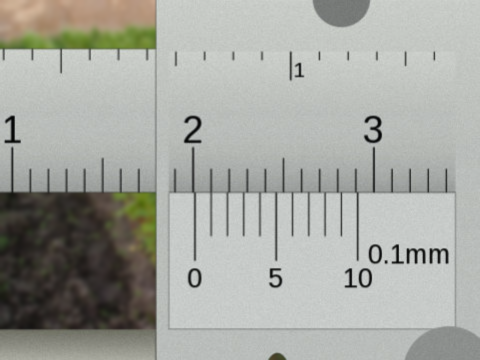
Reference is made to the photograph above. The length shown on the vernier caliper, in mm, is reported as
20.1 mm
